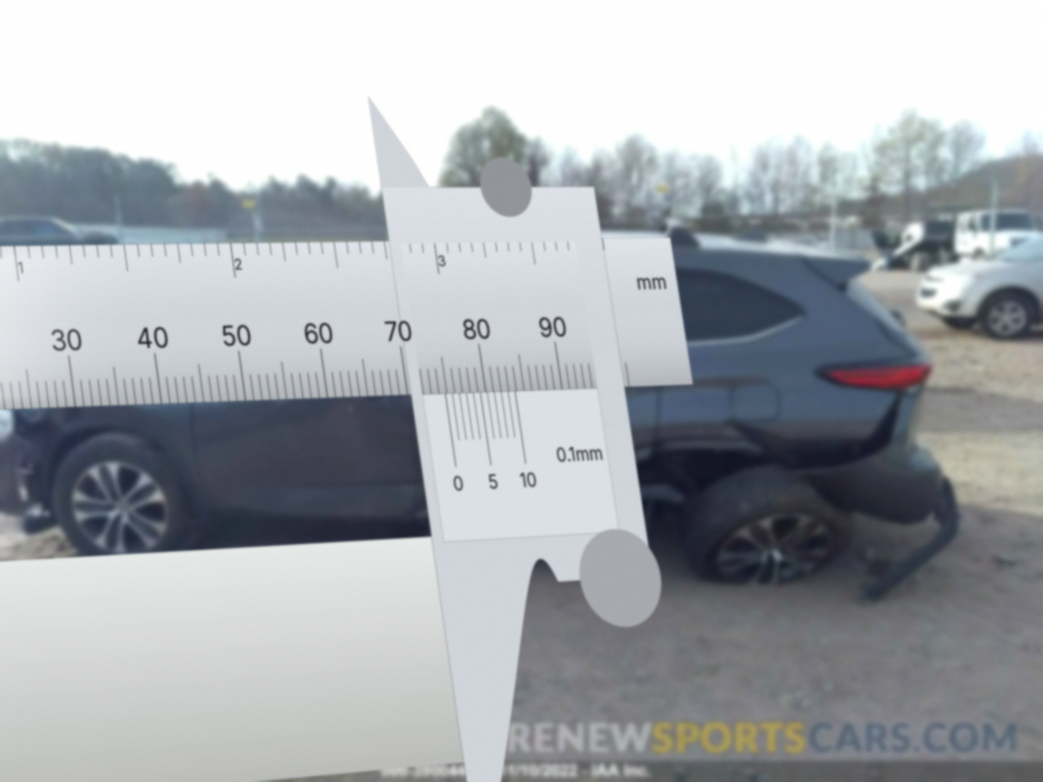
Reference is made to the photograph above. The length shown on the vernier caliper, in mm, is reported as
74.8 mm
